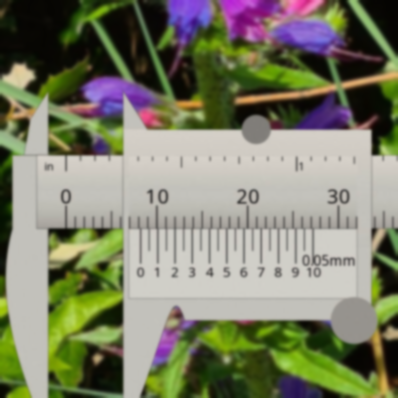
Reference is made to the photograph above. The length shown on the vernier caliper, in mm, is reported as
8.2 mm
